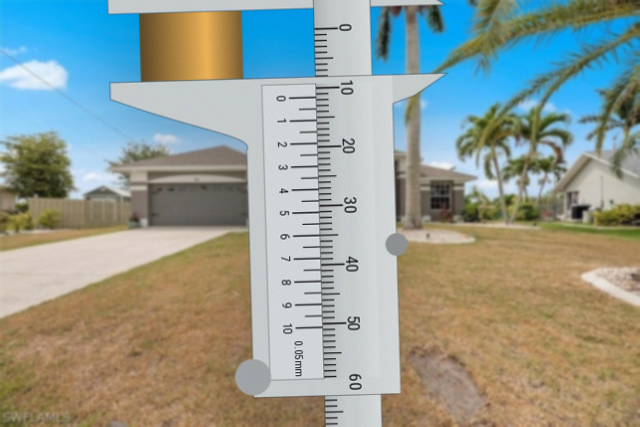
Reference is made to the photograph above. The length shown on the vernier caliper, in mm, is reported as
11.6 mm
